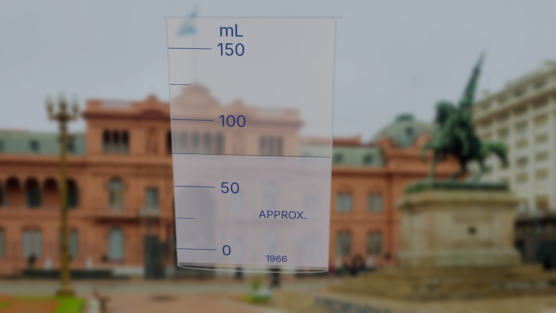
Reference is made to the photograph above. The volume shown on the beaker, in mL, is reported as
75 mL
